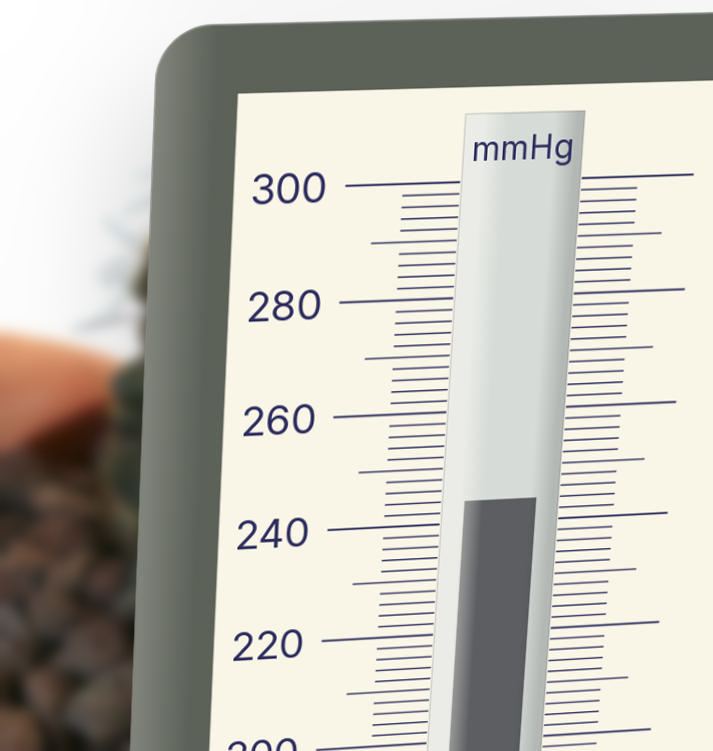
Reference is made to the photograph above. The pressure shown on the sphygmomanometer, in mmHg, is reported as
244 mmHg
